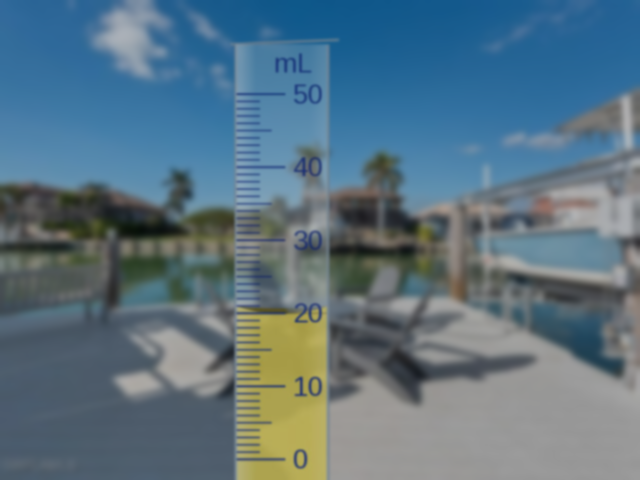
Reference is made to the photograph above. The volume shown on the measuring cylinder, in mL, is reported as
20 mL
